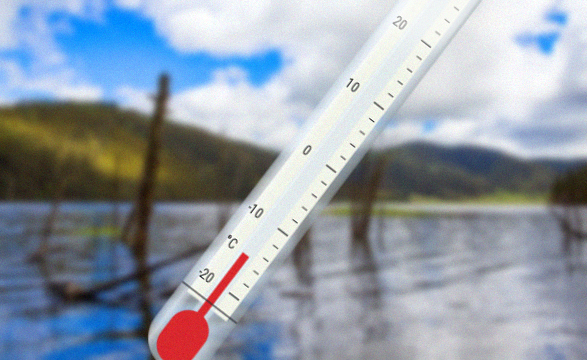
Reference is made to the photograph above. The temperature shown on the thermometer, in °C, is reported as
-15 °C
